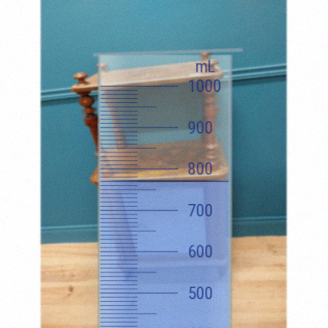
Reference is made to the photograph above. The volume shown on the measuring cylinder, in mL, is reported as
770 mL
